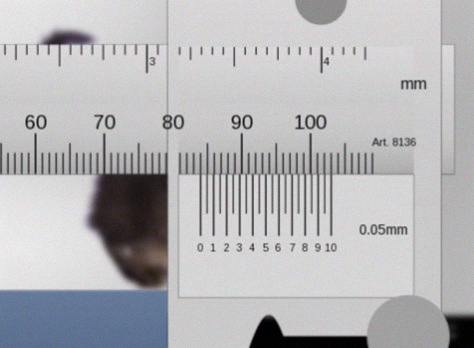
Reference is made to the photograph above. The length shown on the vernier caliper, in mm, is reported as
84.0 mm
